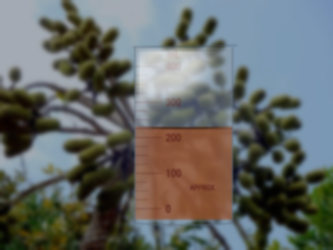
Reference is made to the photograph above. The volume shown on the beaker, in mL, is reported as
225 mL
